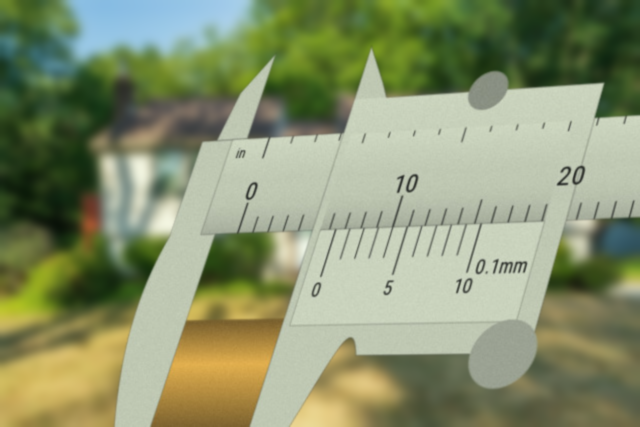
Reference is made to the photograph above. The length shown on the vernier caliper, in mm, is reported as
6.4 mm
